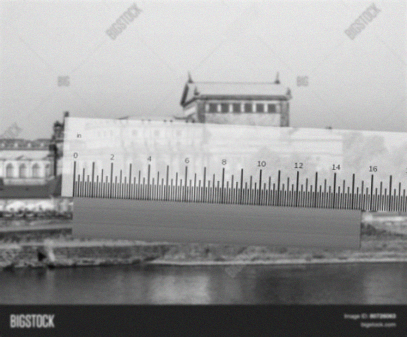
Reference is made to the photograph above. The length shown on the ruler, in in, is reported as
15.5 in
